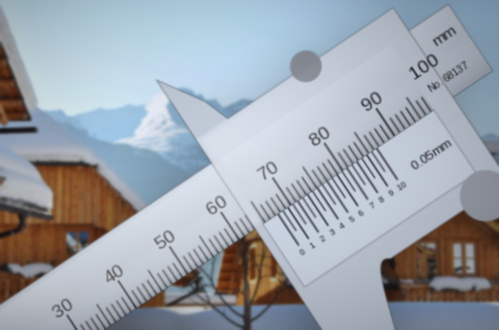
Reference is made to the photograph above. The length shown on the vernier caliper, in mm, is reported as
67.5 mm
